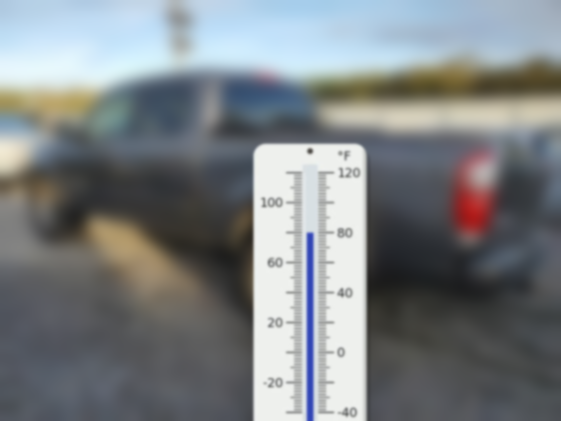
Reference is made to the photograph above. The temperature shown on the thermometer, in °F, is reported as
80 °F
